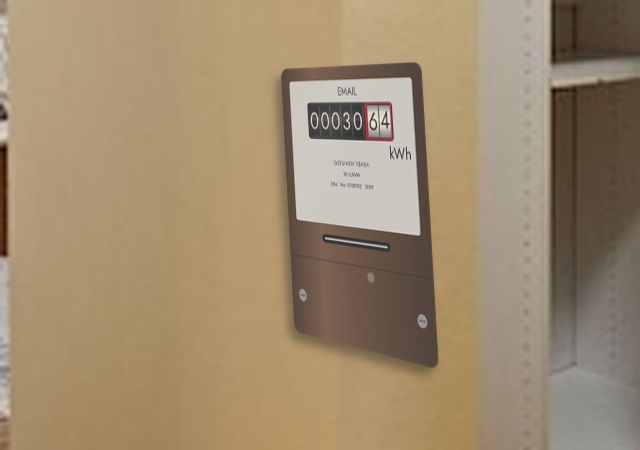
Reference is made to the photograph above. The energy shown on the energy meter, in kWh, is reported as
30.64 kWh
